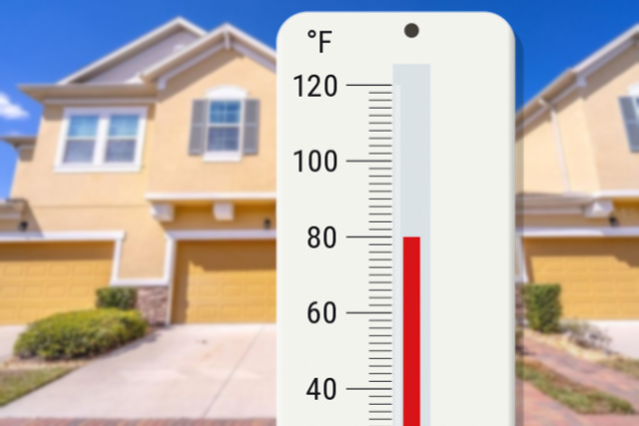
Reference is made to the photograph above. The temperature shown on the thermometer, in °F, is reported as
80 °F
